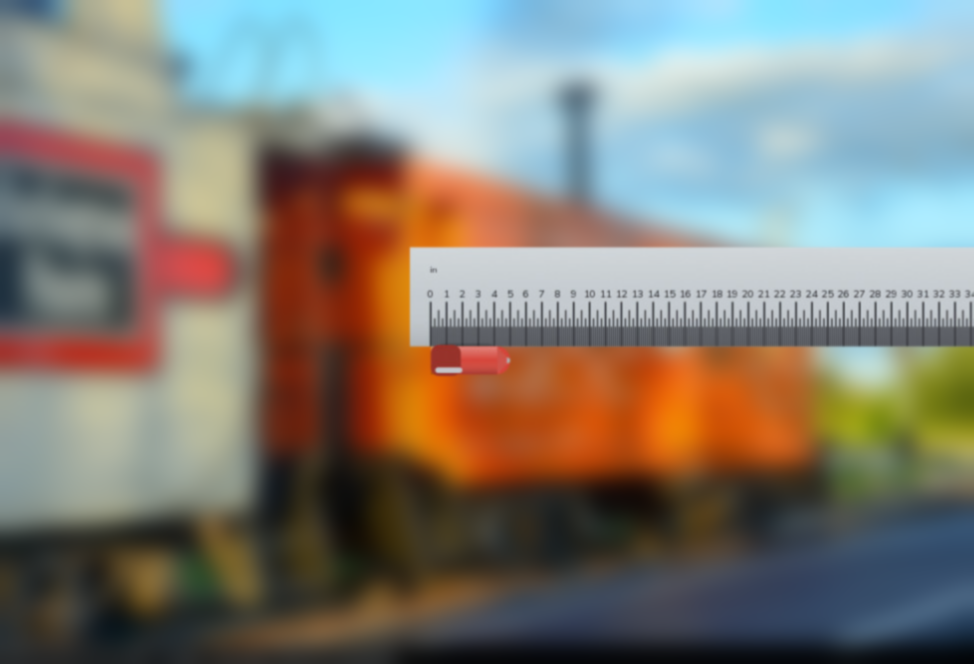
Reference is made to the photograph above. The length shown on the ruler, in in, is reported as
5 in
